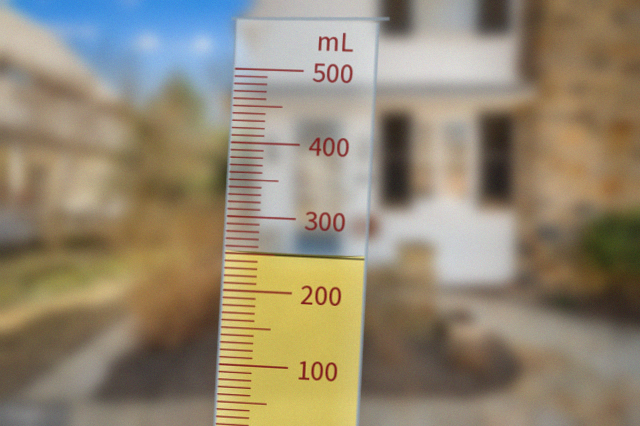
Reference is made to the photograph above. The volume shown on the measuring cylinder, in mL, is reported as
250 mL
